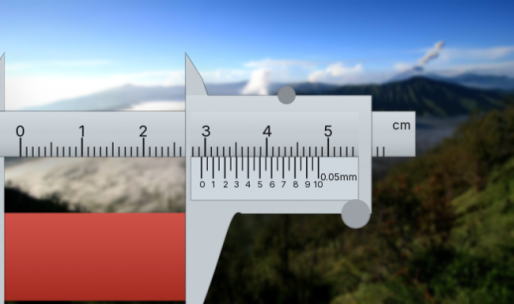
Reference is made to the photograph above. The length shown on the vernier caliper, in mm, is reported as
29.4 mm
